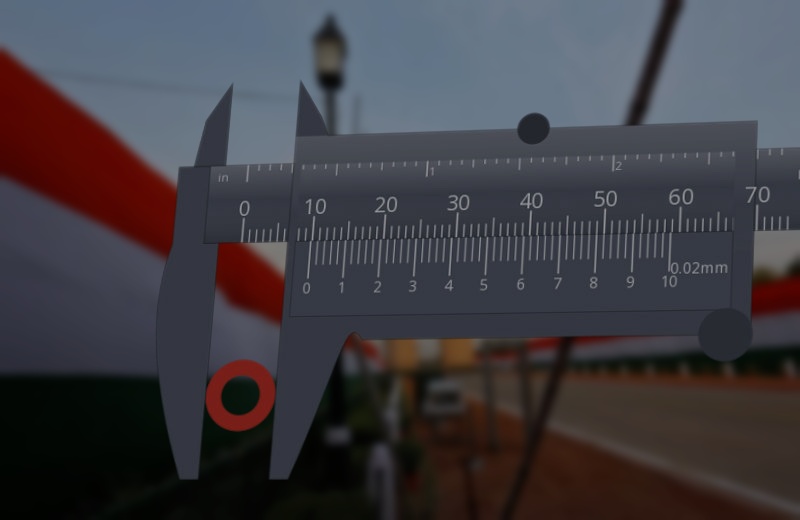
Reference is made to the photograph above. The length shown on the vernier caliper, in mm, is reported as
9.8 mm
